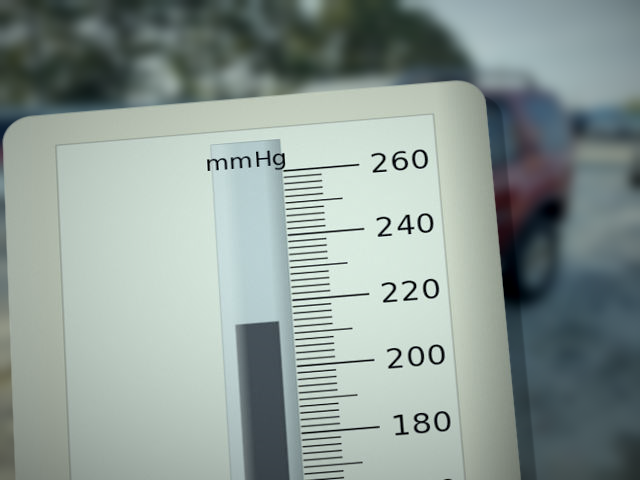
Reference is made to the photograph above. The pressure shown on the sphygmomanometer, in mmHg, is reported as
214 mmHg
